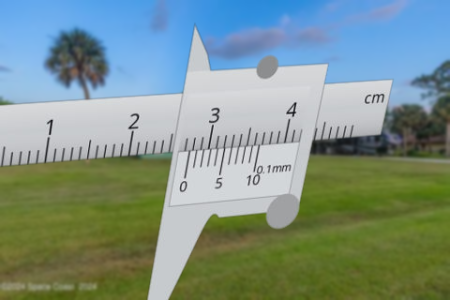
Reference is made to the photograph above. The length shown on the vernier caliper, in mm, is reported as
27.6 mm
